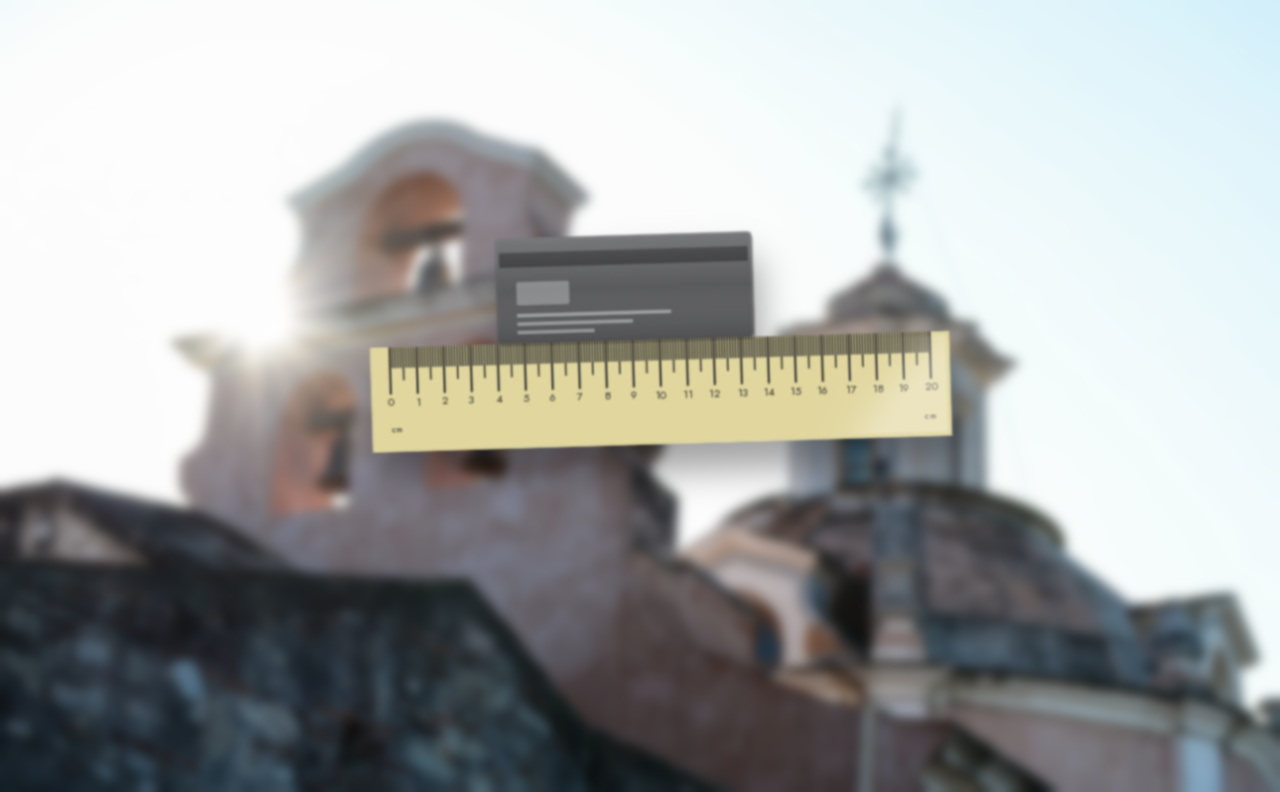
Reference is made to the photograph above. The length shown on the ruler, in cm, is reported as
9.5 cm
